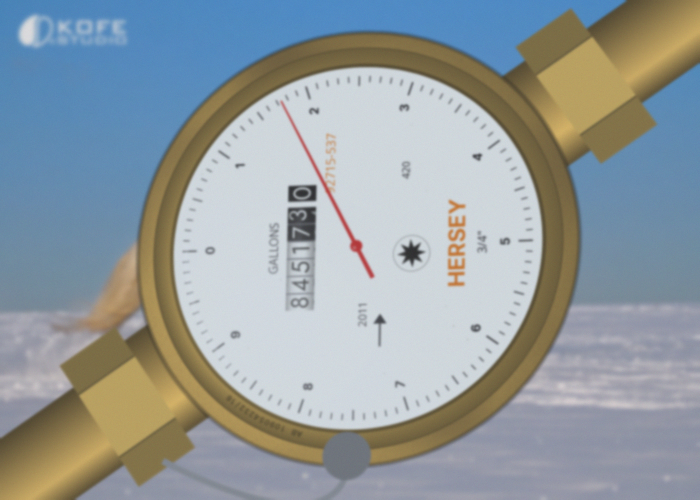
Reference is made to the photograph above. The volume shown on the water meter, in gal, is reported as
8451731.7 gal
